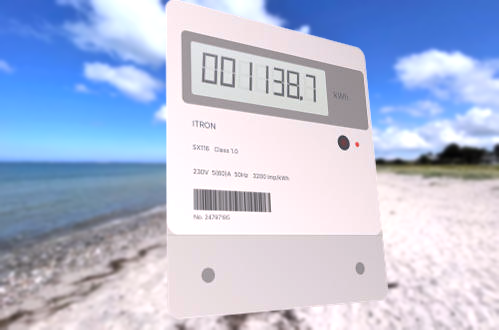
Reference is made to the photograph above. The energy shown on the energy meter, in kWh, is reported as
1138.7 kWh
